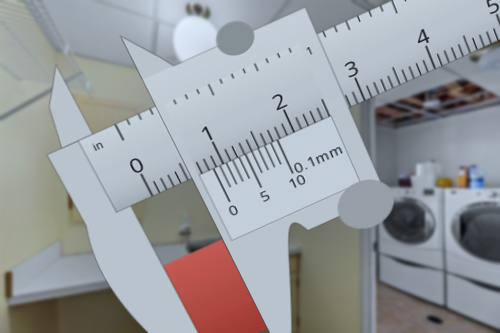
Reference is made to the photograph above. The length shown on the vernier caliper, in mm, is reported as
8.6 mm
